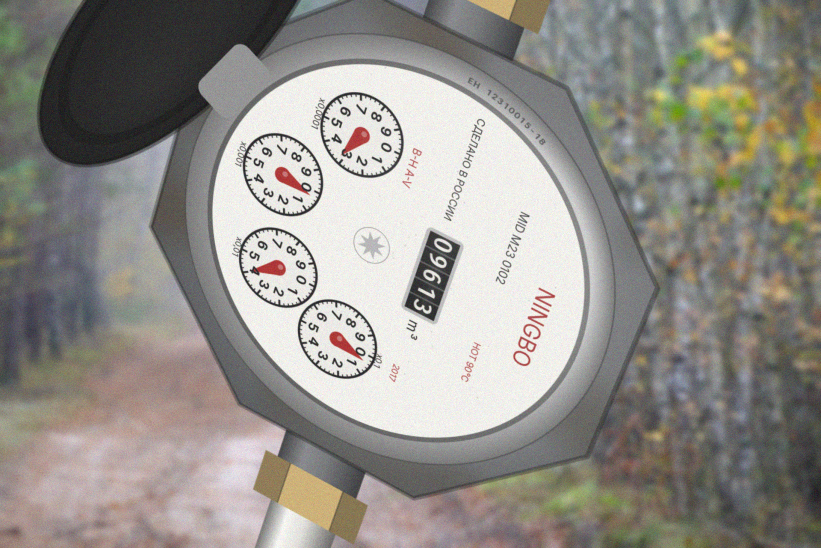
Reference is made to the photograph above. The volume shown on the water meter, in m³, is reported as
9613.0403 m³
